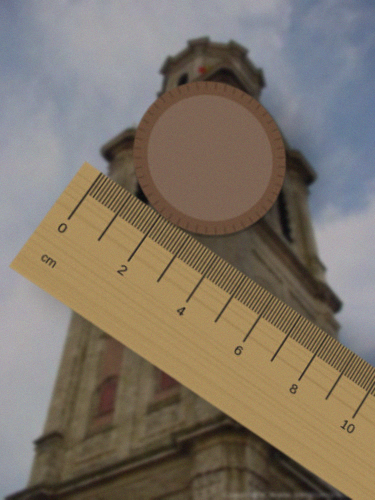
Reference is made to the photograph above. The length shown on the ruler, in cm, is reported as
4.5 cm
